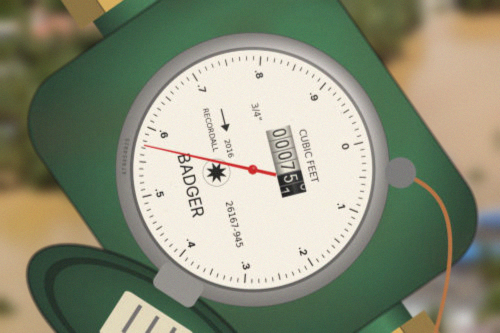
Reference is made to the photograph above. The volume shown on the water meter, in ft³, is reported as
750.57 ft³
